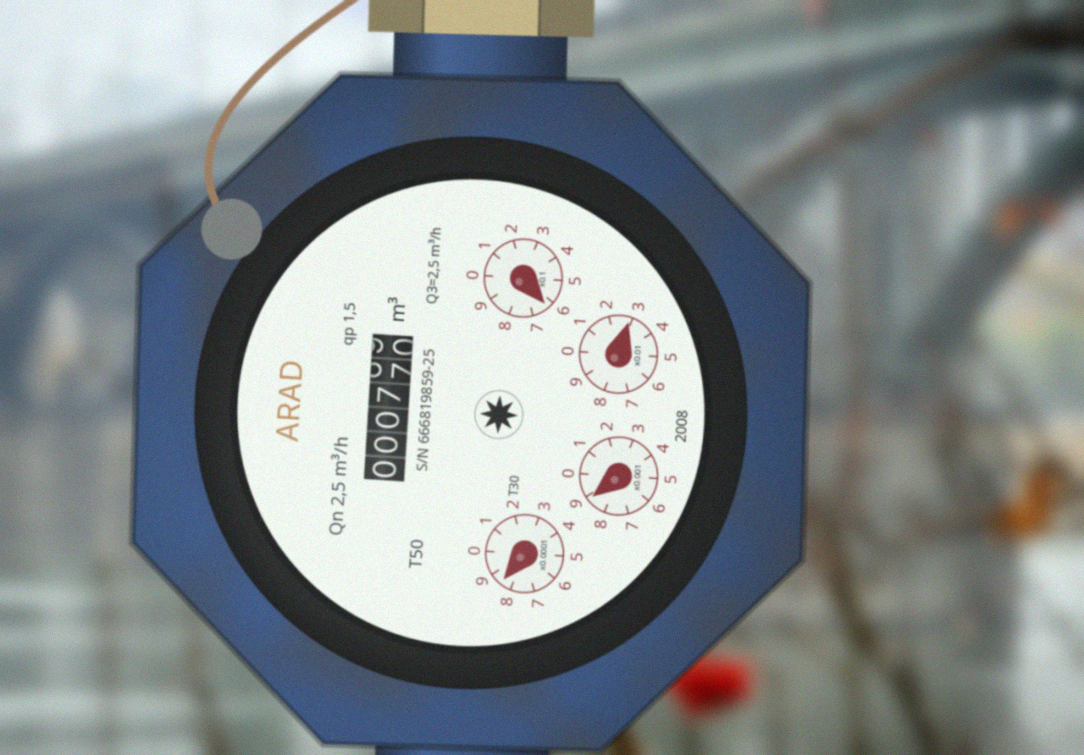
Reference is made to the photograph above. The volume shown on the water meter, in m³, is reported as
769.6288 m³
